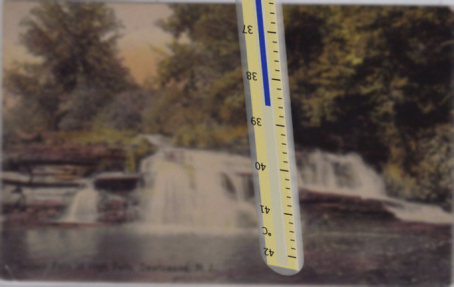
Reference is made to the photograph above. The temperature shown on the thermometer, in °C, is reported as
38.6 °C
